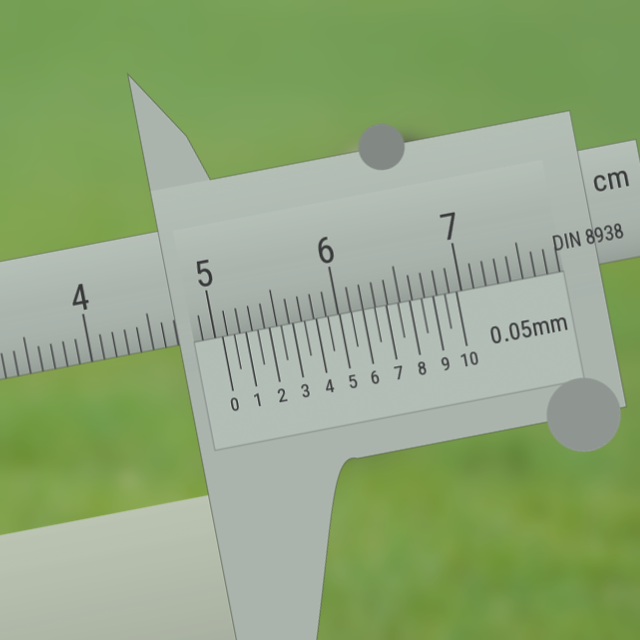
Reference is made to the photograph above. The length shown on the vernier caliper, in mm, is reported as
50.6 mm
